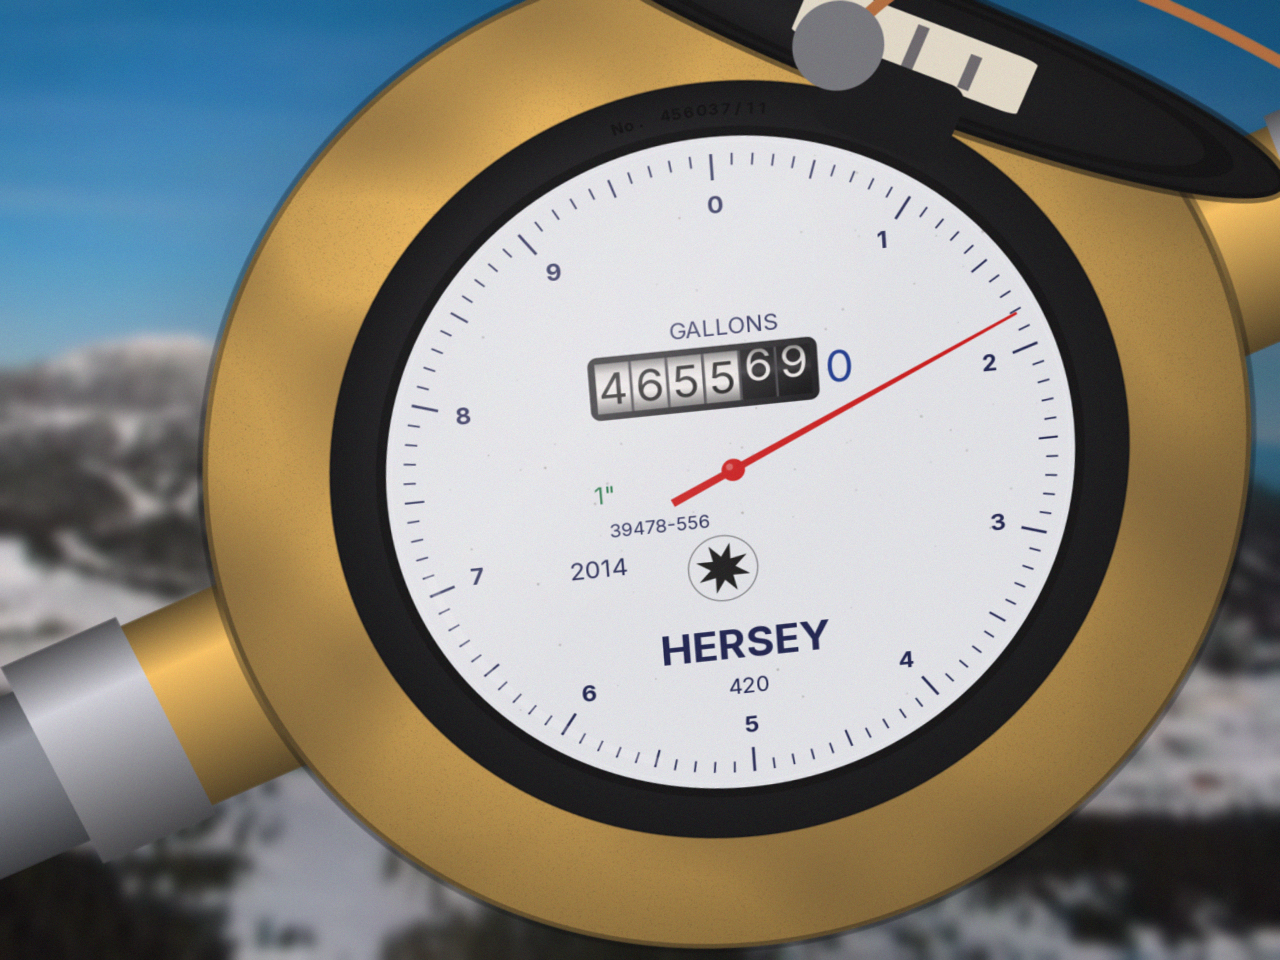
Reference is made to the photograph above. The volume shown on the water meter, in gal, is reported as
4655691.8 gal
